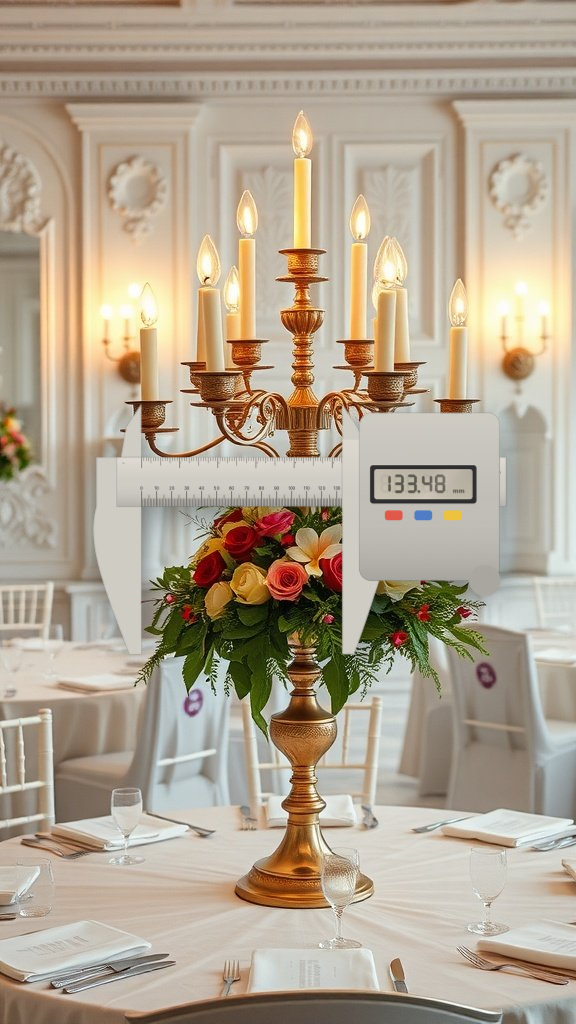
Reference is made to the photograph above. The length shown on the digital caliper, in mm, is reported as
133.48 mm
